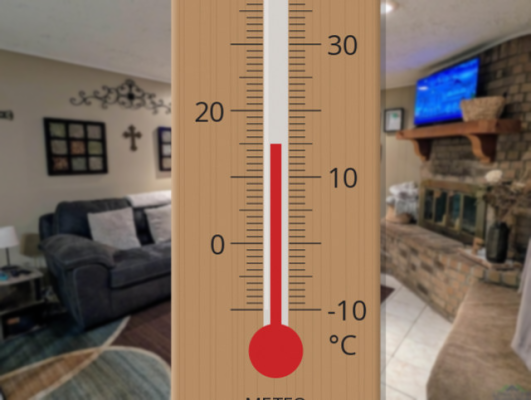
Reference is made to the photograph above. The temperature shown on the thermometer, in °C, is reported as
15 °C
